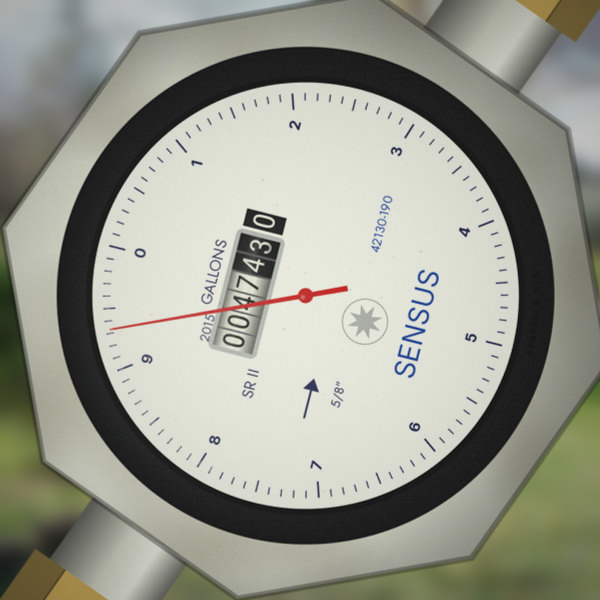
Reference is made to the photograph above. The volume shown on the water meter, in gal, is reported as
47429.3 gal
